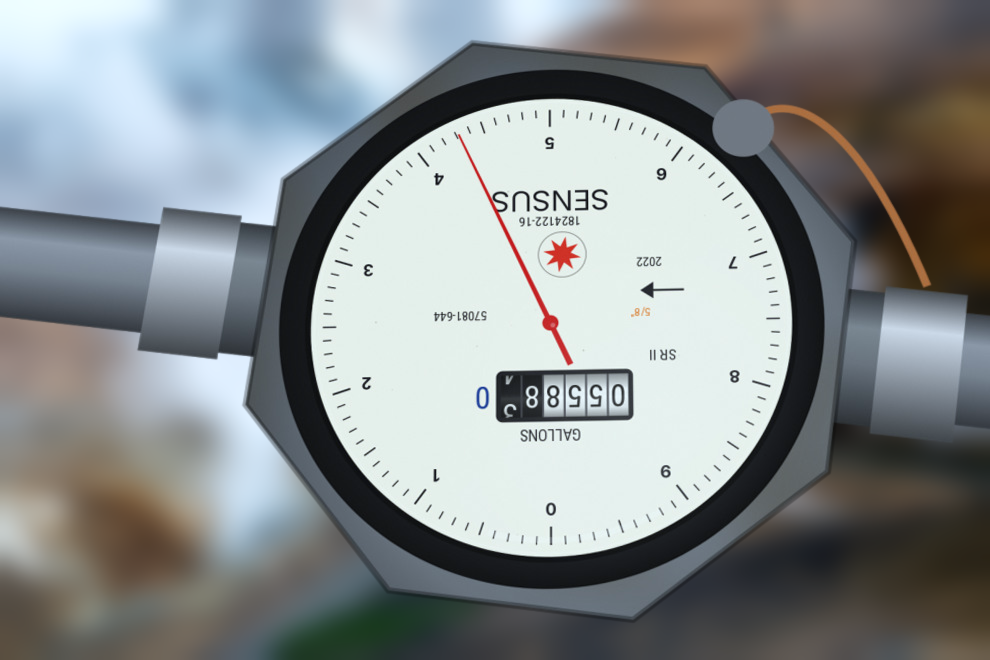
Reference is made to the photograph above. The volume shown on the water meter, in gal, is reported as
558834.3 gal
